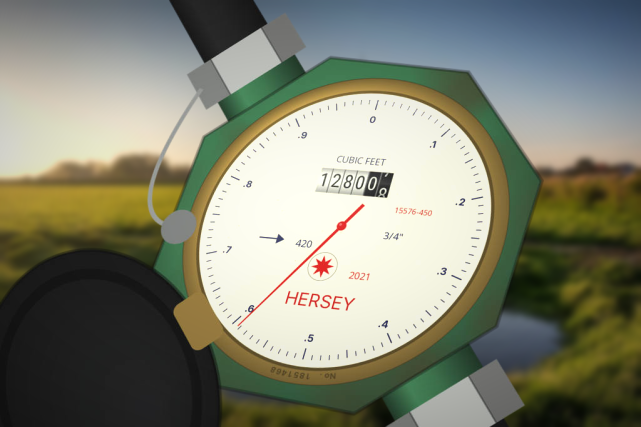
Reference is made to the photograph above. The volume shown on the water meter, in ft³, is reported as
128007.59 ft³
